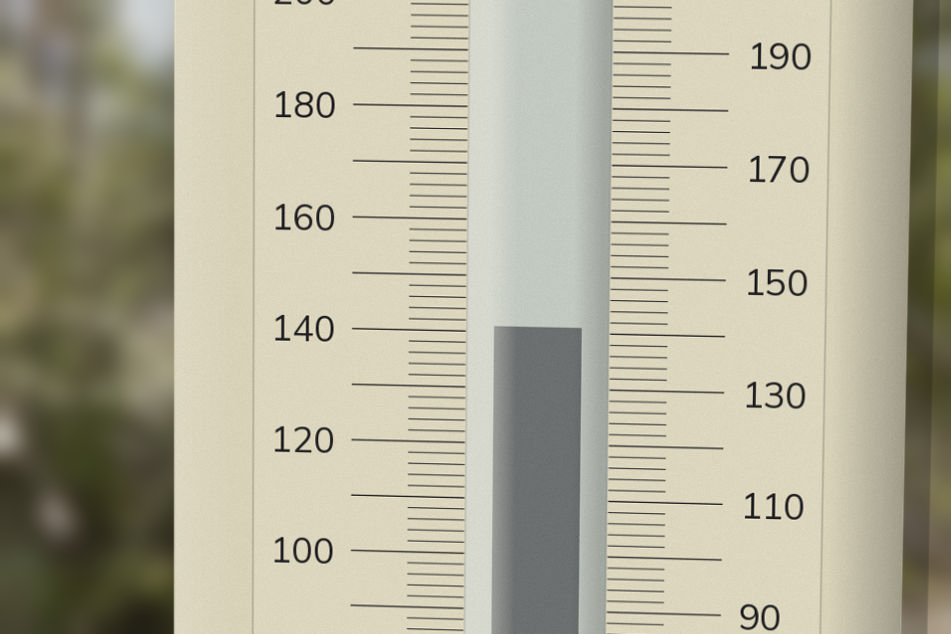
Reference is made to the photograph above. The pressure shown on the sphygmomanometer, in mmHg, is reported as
141 mmHg
